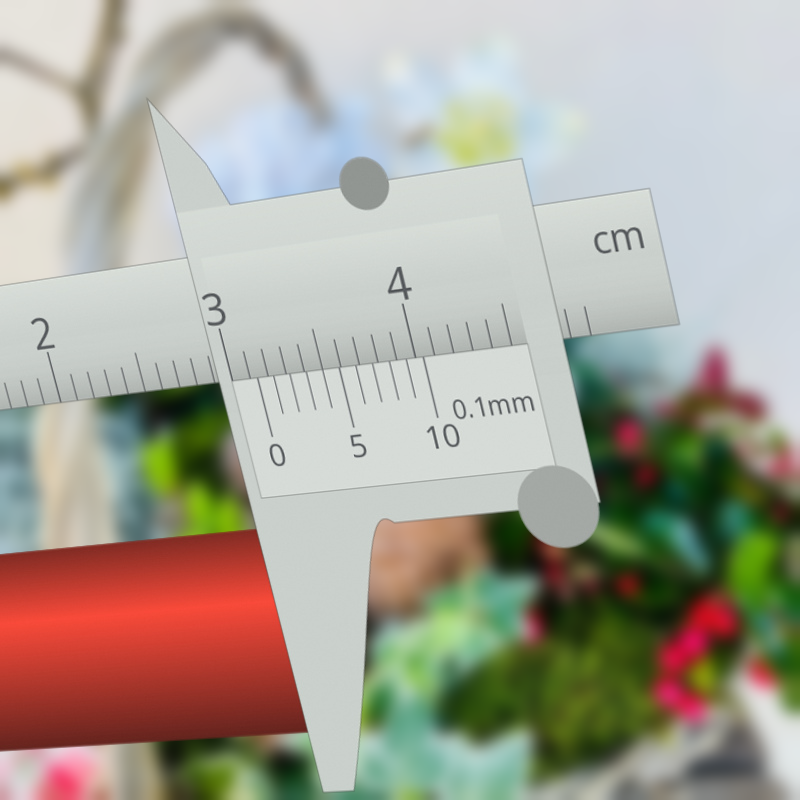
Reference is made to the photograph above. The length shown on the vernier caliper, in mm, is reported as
31.4 mm
